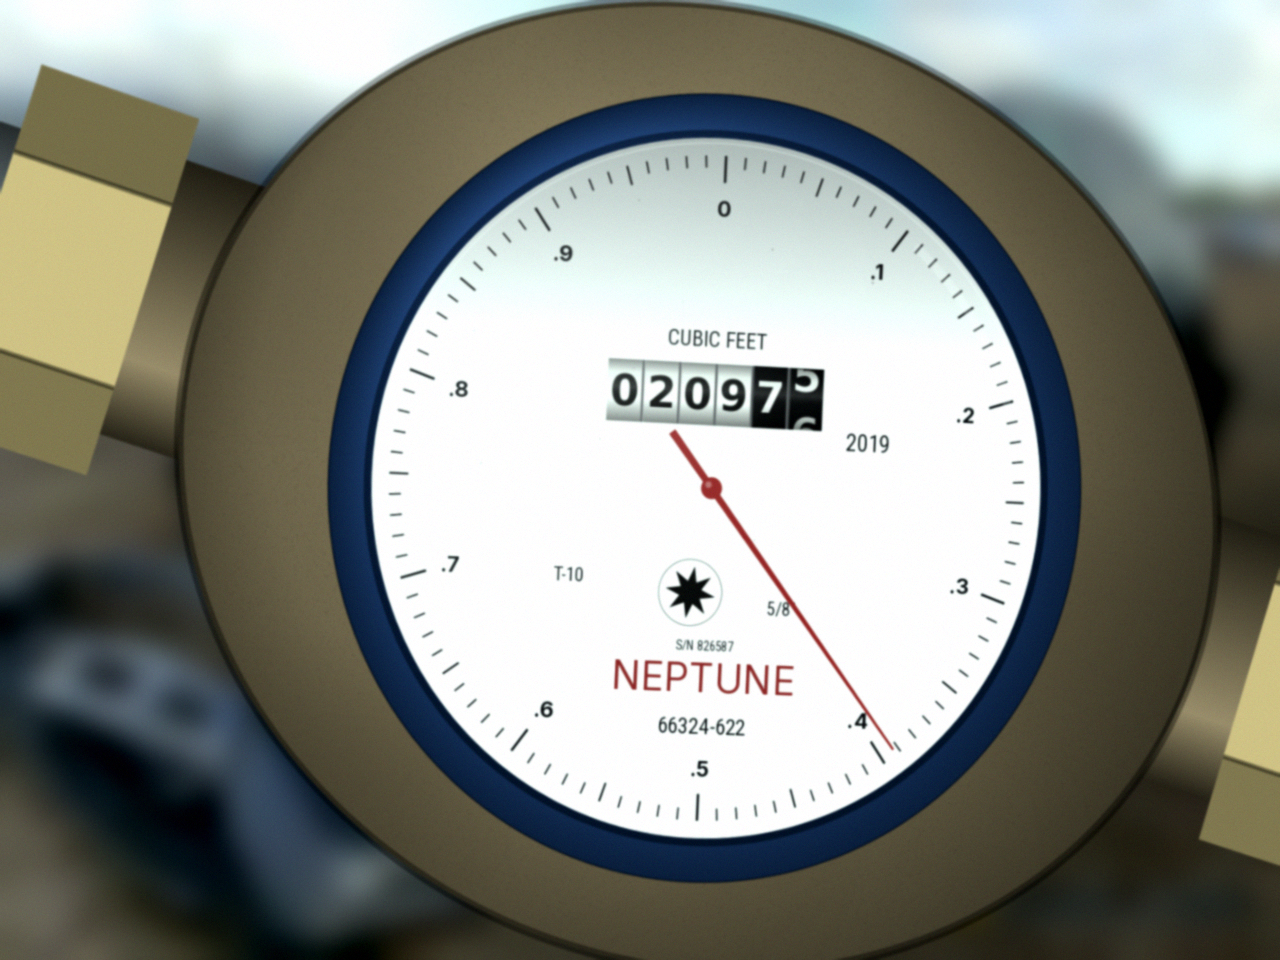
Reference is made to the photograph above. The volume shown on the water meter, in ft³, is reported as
20975.39 ft³
